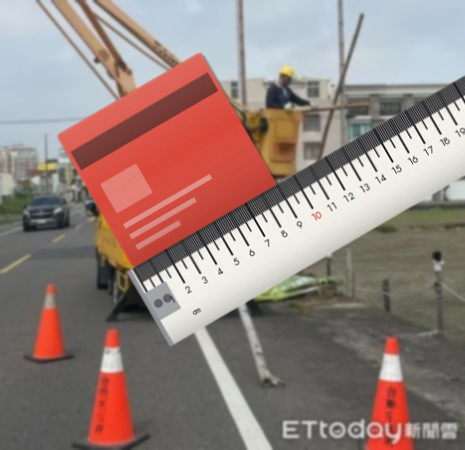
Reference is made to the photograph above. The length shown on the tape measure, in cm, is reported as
9 cm
